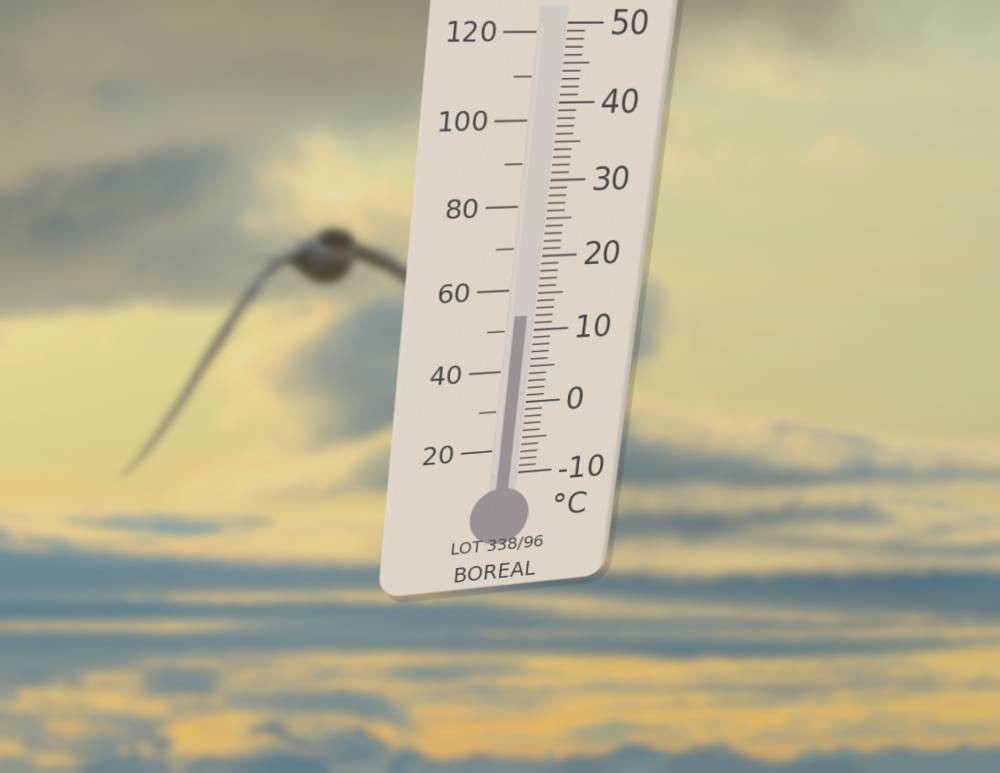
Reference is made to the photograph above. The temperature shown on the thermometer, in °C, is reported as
12 °C
